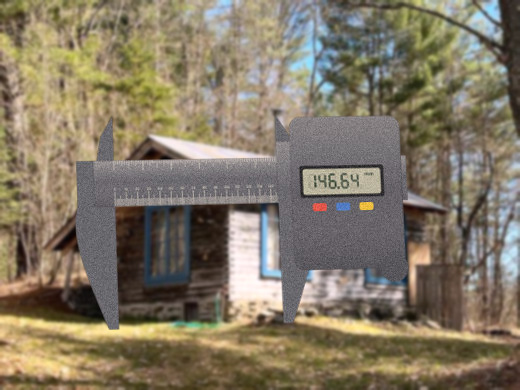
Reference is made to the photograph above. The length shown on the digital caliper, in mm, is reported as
146.64 mm
